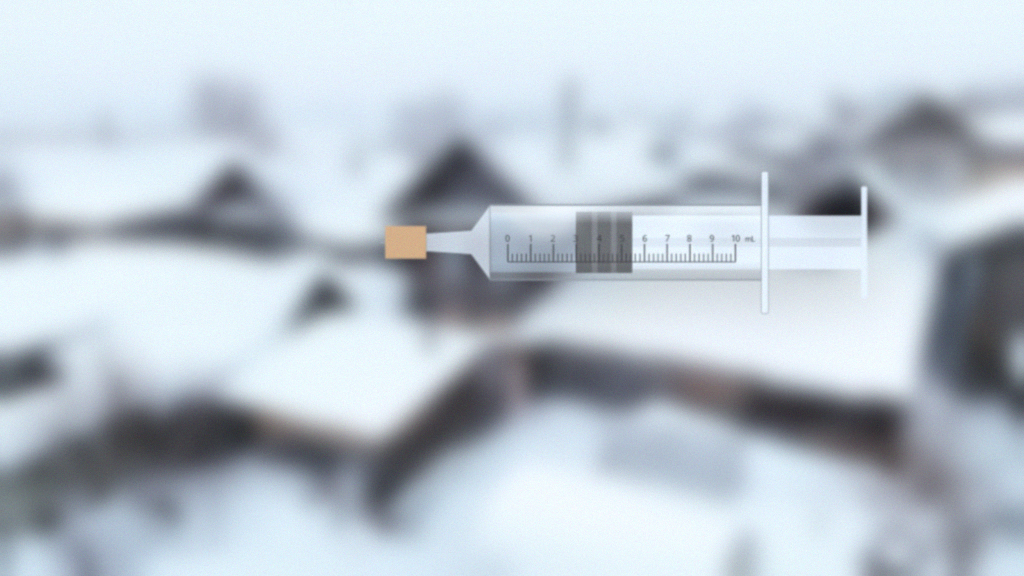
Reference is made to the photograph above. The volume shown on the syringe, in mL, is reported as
3 mL
